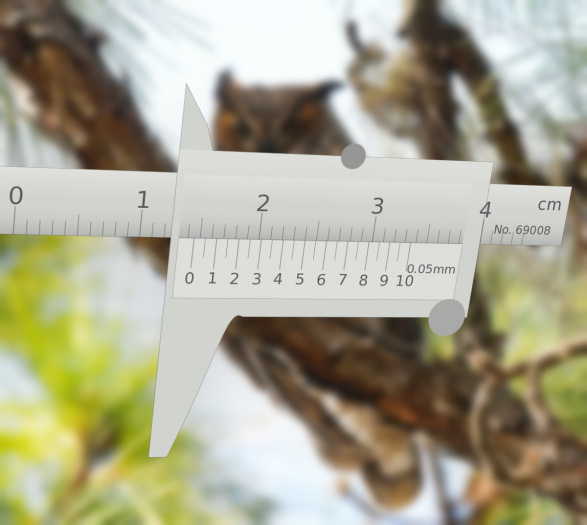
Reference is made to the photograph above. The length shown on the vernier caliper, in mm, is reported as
14.5 mm
